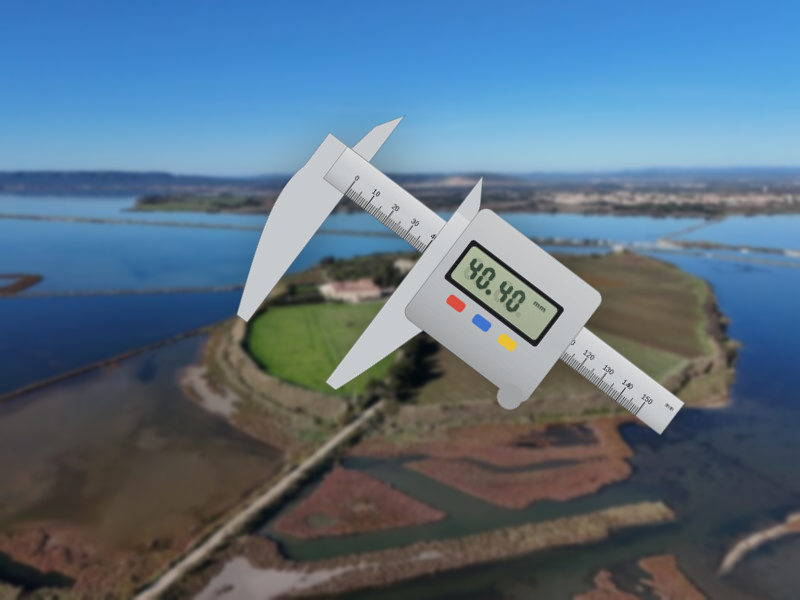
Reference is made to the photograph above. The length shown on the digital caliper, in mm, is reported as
40.40 mm
